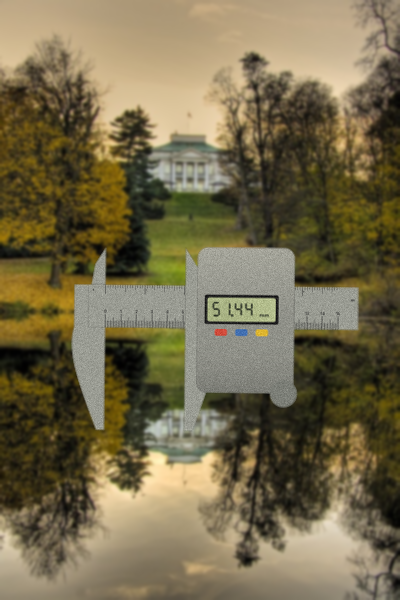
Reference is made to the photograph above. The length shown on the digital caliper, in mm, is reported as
51.44 mm
